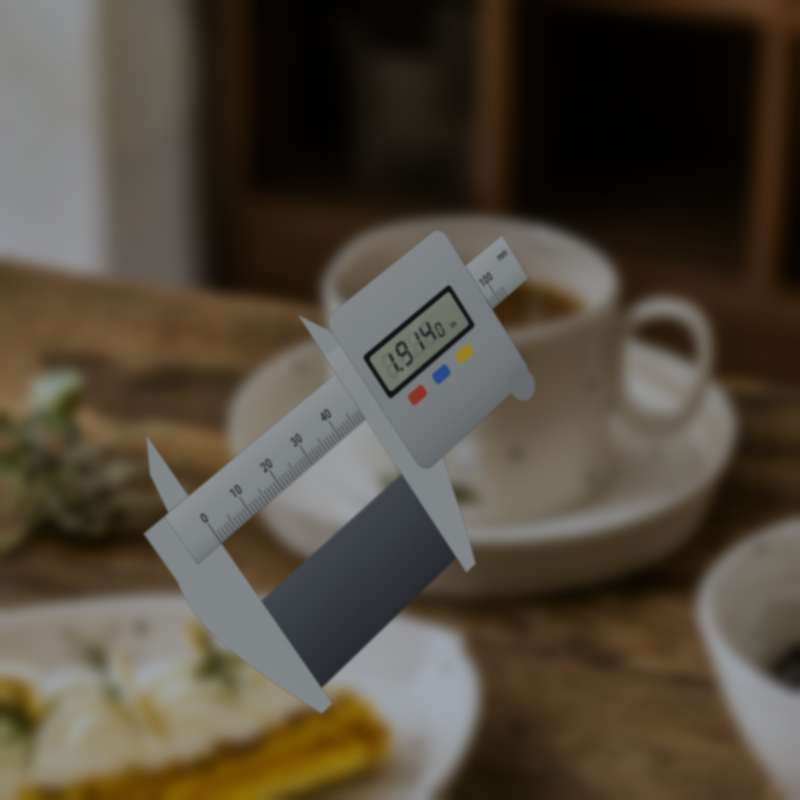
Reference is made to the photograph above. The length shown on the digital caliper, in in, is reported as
1.9140 in
